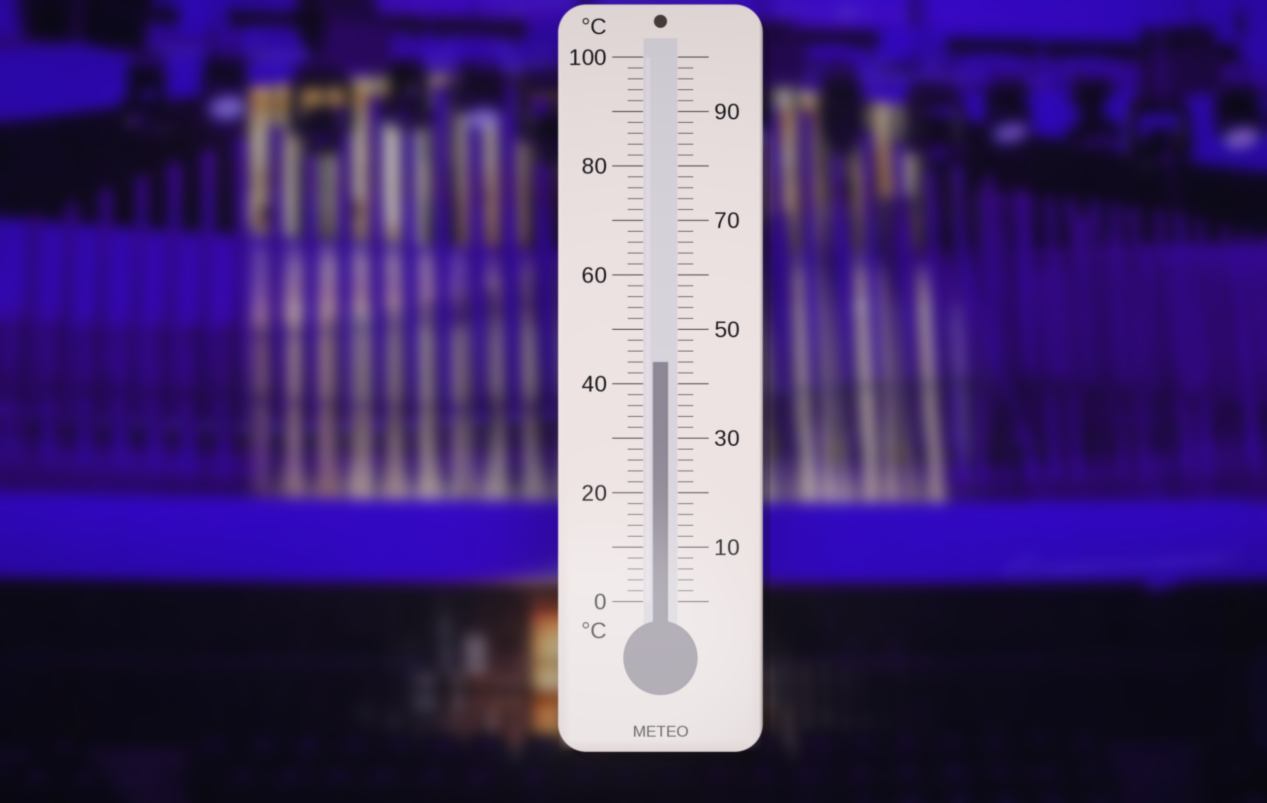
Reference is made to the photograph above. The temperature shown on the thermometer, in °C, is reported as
44 °C
